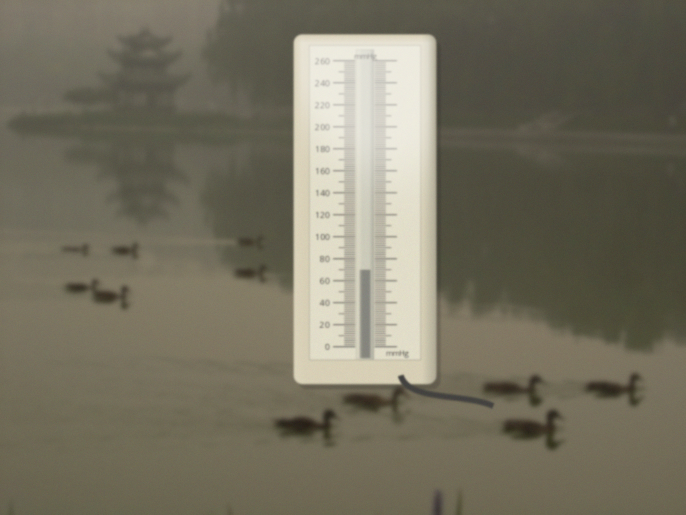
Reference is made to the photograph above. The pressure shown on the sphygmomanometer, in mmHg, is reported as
70 mmHg
